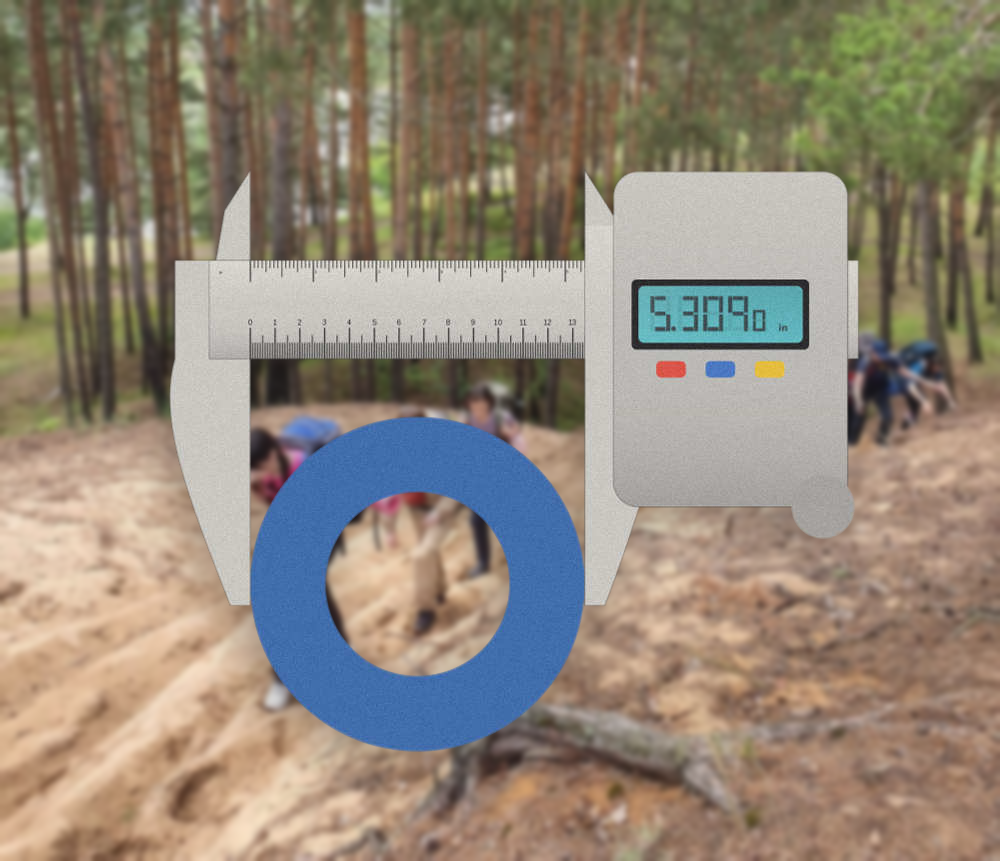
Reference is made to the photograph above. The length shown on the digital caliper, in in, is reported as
5.3090 in
